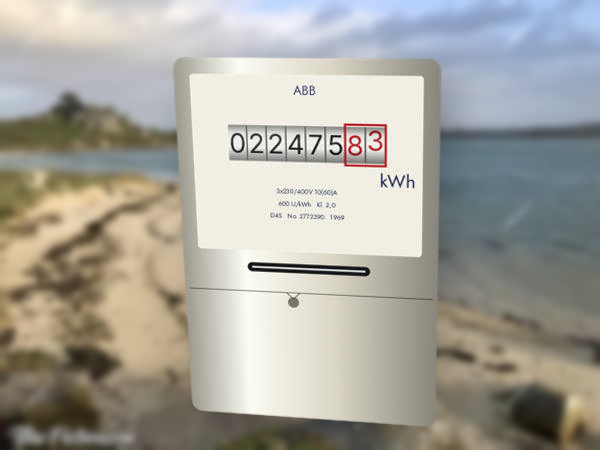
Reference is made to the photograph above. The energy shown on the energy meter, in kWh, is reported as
22475.83 kWh
